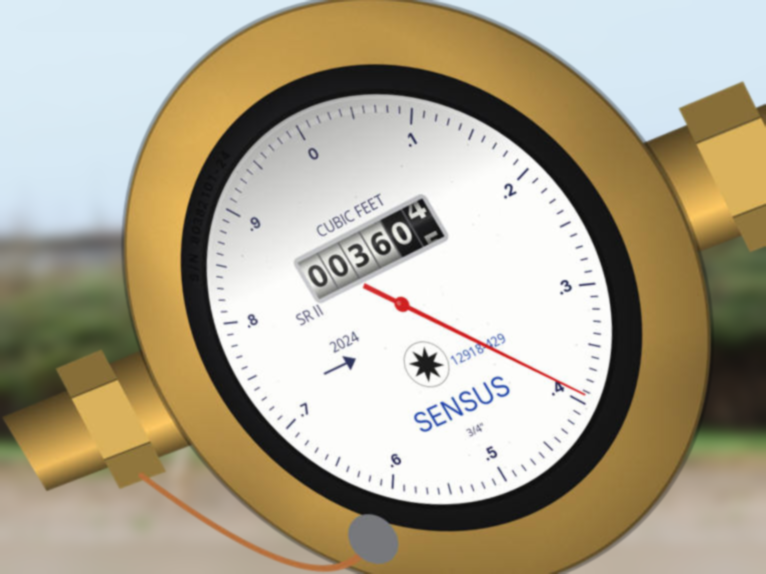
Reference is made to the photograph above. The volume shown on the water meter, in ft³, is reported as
3604.39 ft³
